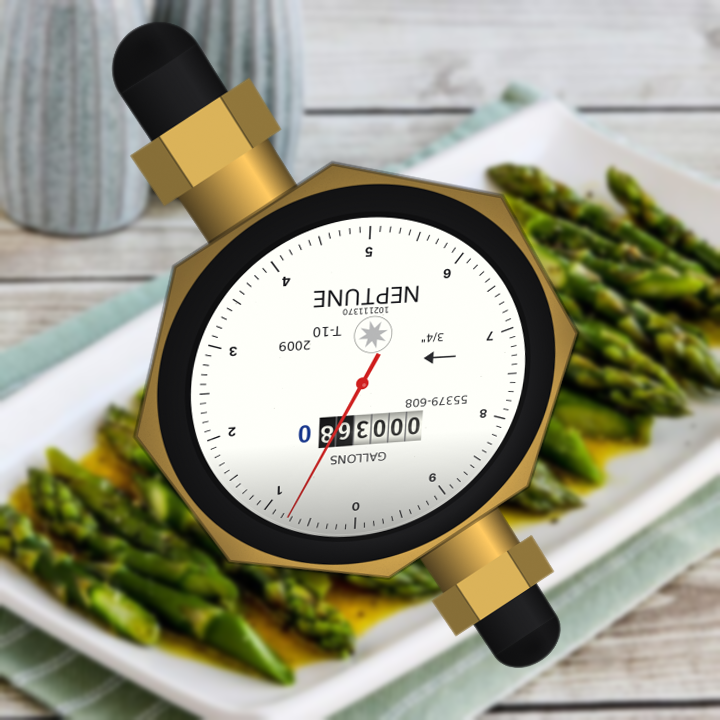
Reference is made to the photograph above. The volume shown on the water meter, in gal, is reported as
3680.7 gal
